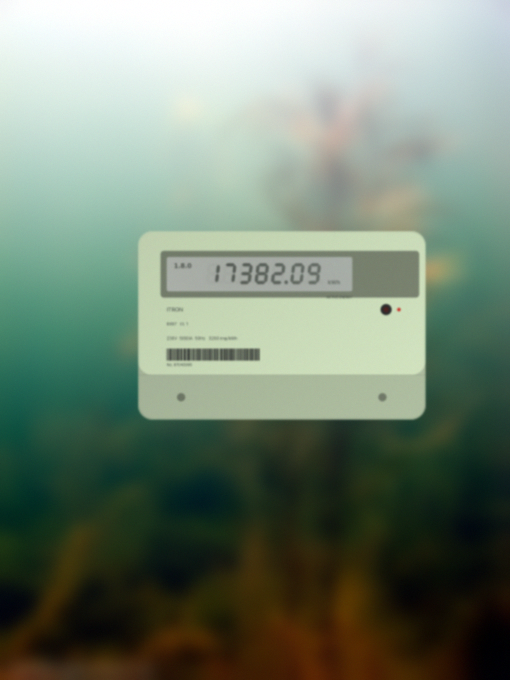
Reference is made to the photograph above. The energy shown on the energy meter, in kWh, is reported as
17382.09 kWh
